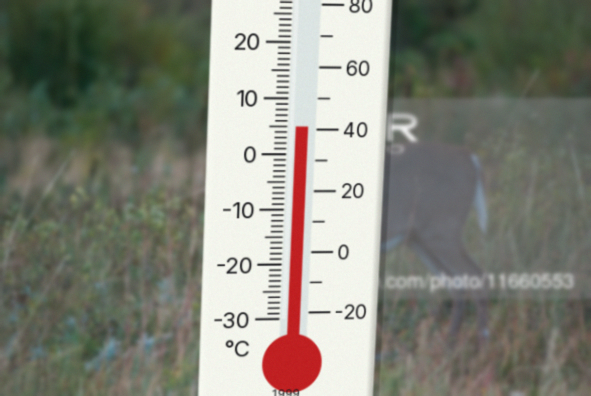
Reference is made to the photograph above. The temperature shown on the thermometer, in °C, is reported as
5 °C
